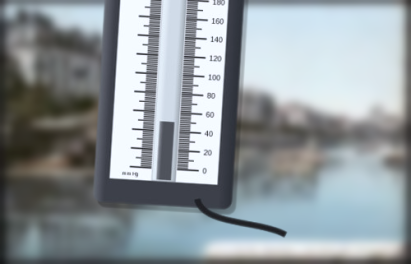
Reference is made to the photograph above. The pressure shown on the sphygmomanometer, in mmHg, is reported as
50 mmHg
